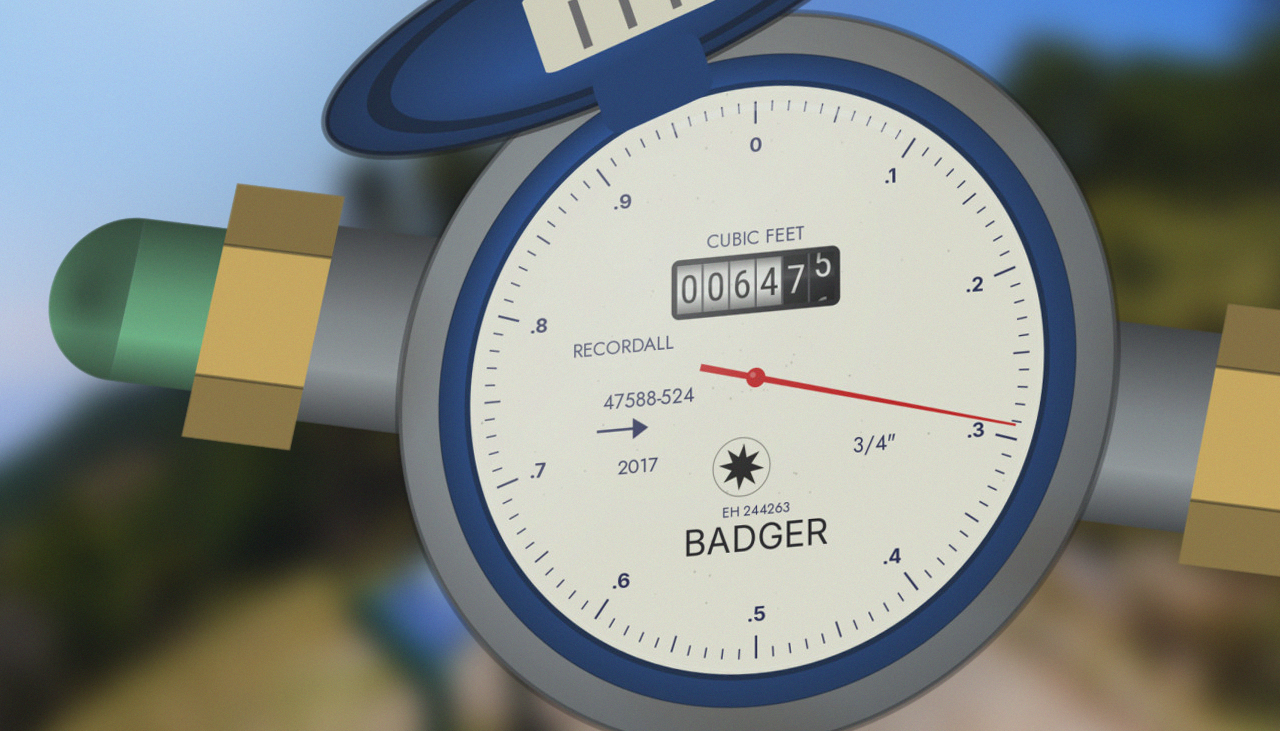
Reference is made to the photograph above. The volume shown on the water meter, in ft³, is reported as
6475.29 ft³
